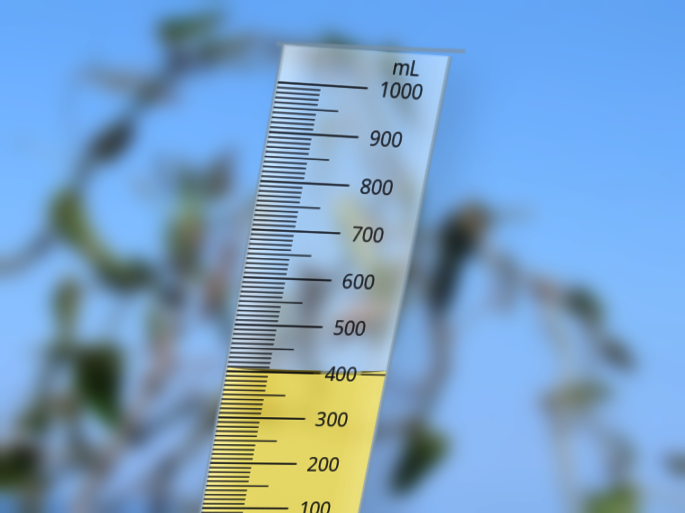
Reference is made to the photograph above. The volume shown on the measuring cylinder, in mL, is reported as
400 mL
